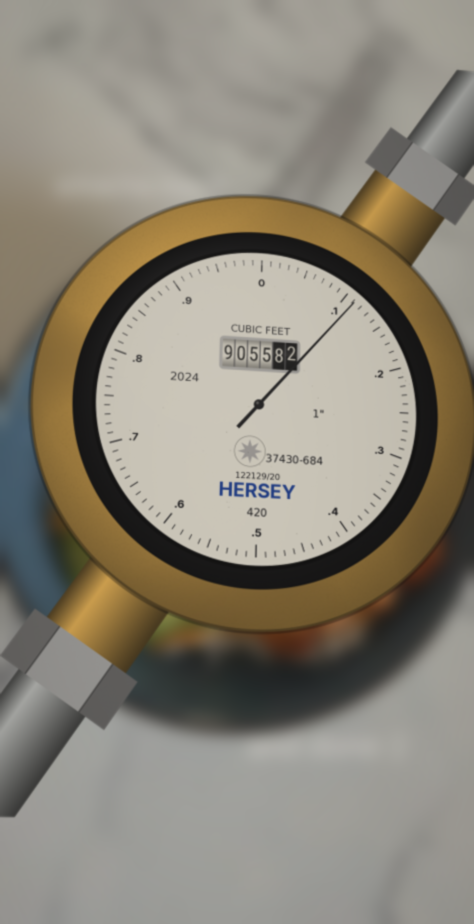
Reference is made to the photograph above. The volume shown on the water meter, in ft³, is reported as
905582.11 ft³
